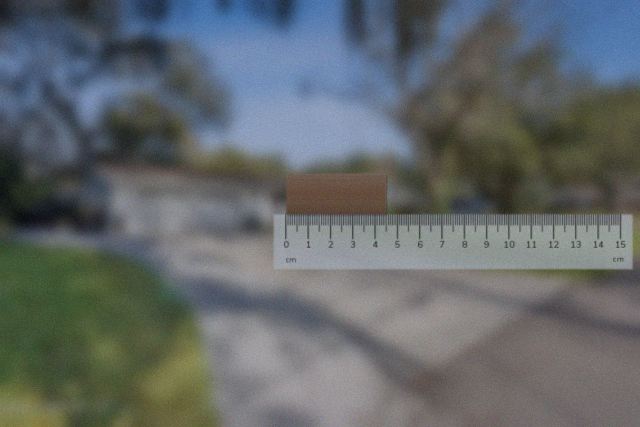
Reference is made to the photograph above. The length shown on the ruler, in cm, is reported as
4.5 cm
